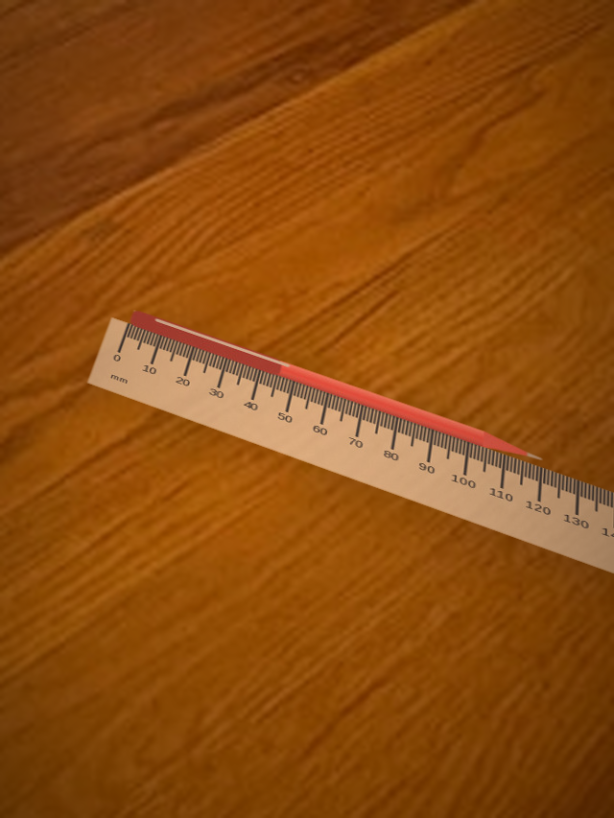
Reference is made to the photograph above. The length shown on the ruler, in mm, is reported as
120 mm
